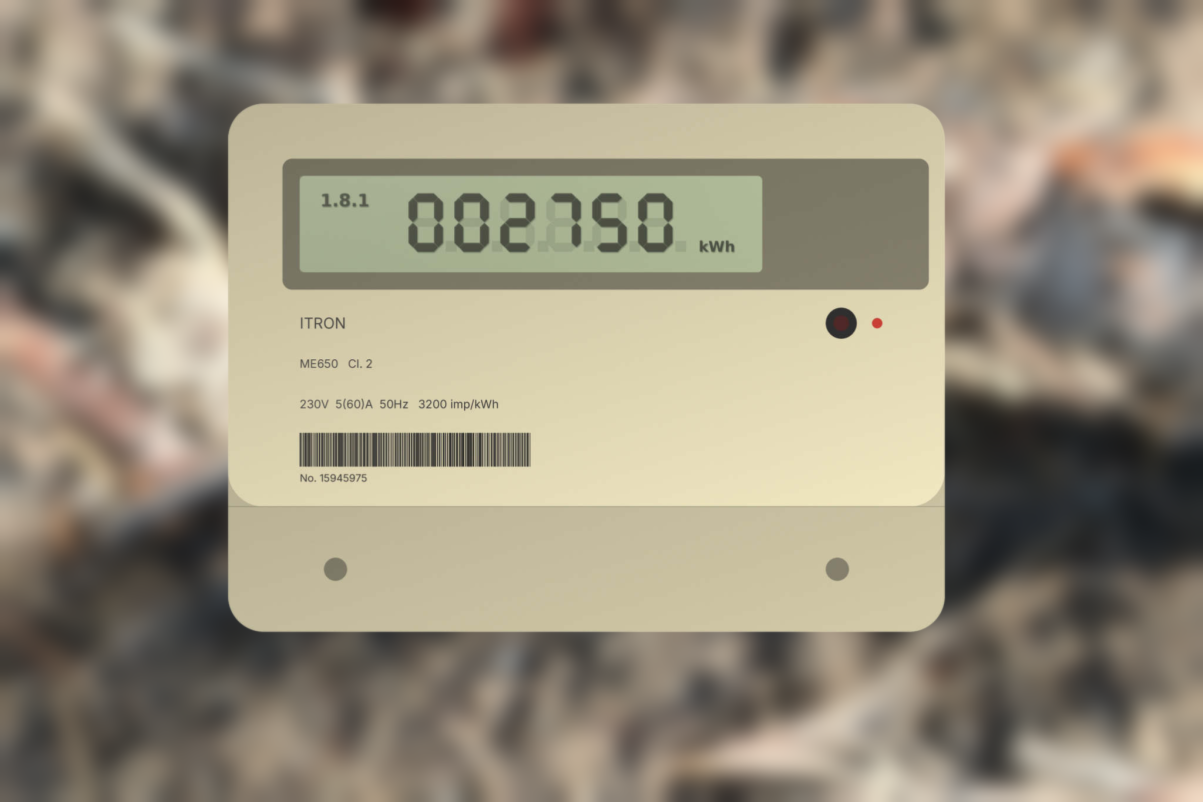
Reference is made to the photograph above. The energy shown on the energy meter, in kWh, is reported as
2750 kWh
